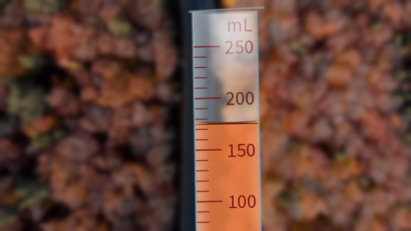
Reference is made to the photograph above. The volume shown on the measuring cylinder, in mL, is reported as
175 mL
